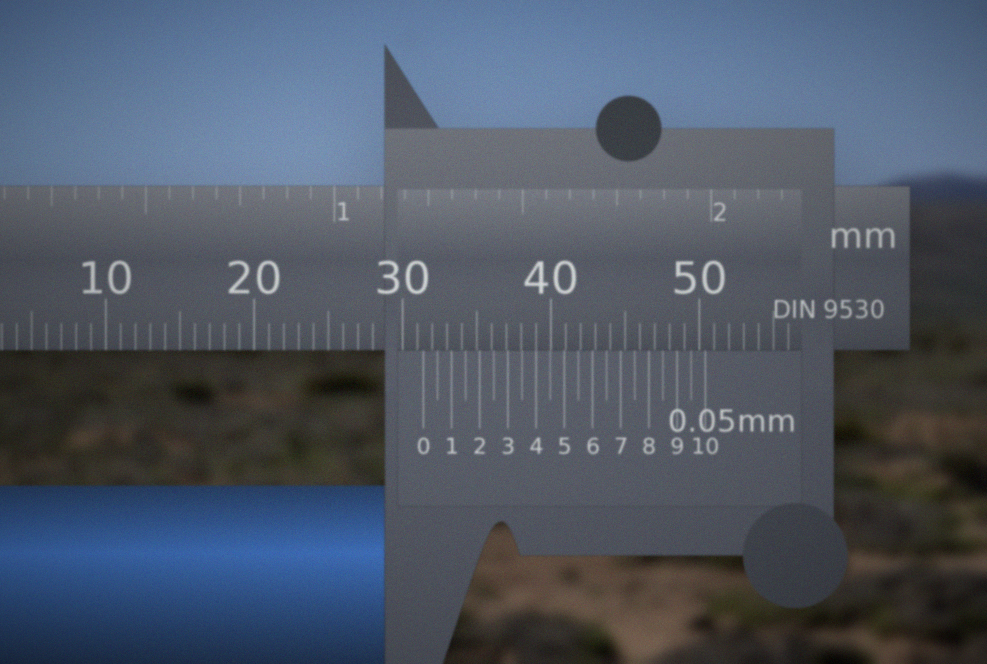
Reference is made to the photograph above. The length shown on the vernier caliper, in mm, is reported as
31.4 mm
